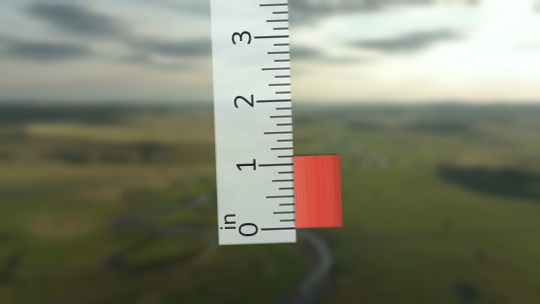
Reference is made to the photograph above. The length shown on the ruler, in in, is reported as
1.125 in
